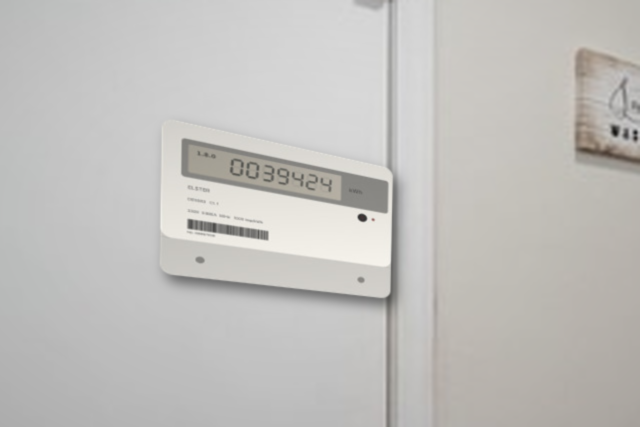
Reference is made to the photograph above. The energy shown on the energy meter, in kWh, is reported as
39424 kWh
